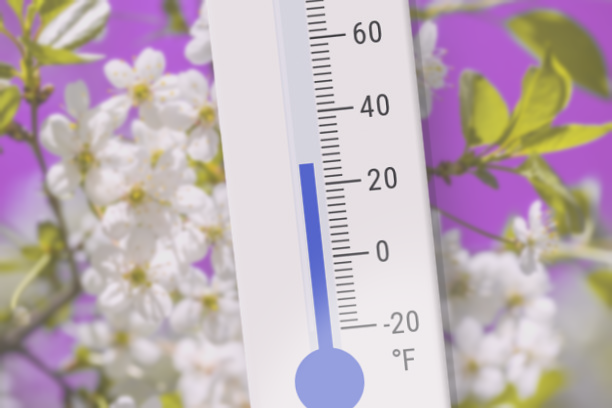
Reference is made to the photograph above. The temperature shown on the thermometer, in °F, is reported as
26 °F
